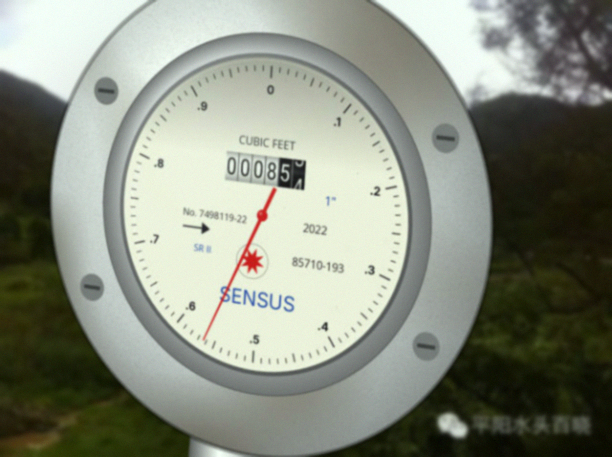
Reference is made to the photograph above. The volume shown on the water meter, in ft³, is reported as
853.56 ft³
